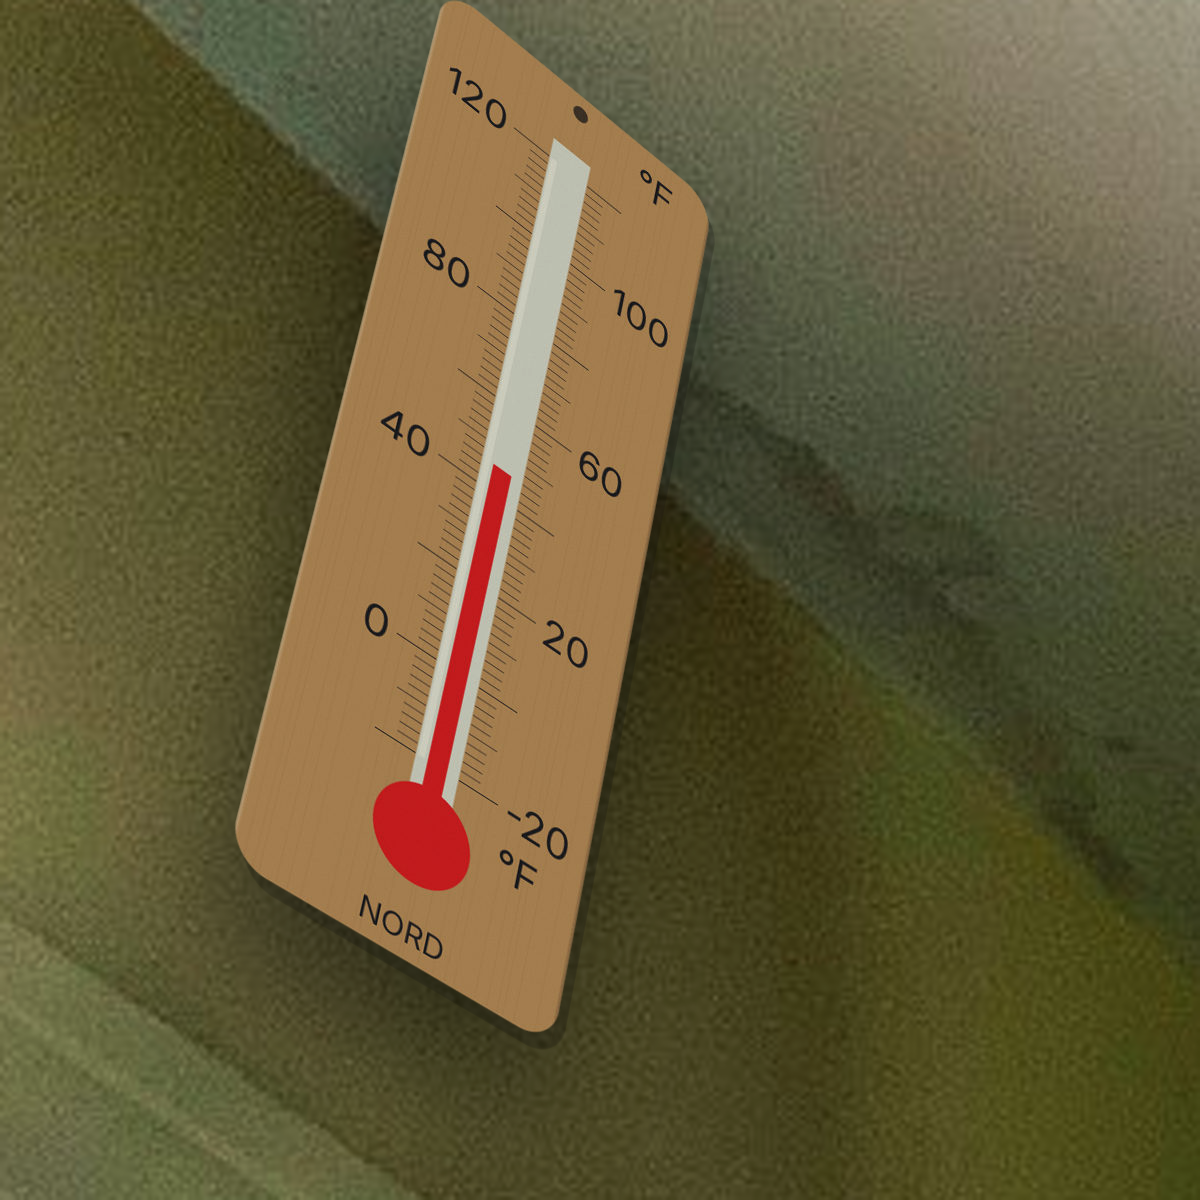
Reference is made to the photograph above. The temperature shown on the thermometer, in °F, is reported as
46 °F
